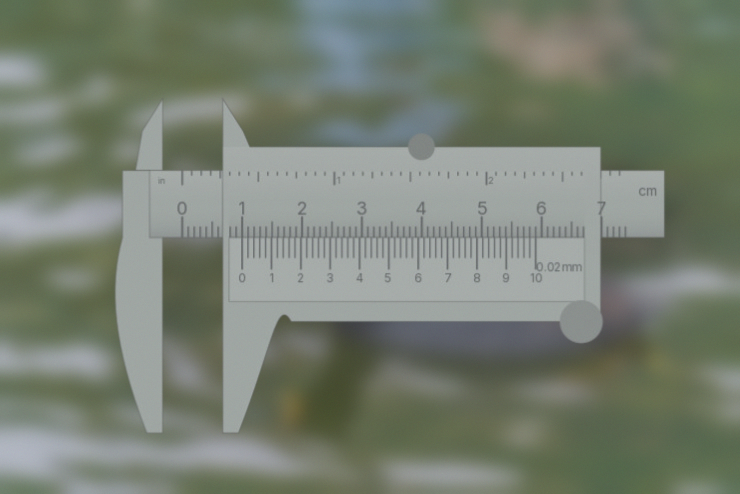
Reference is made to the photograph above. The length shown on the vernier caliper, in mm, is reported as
10.0 mm
